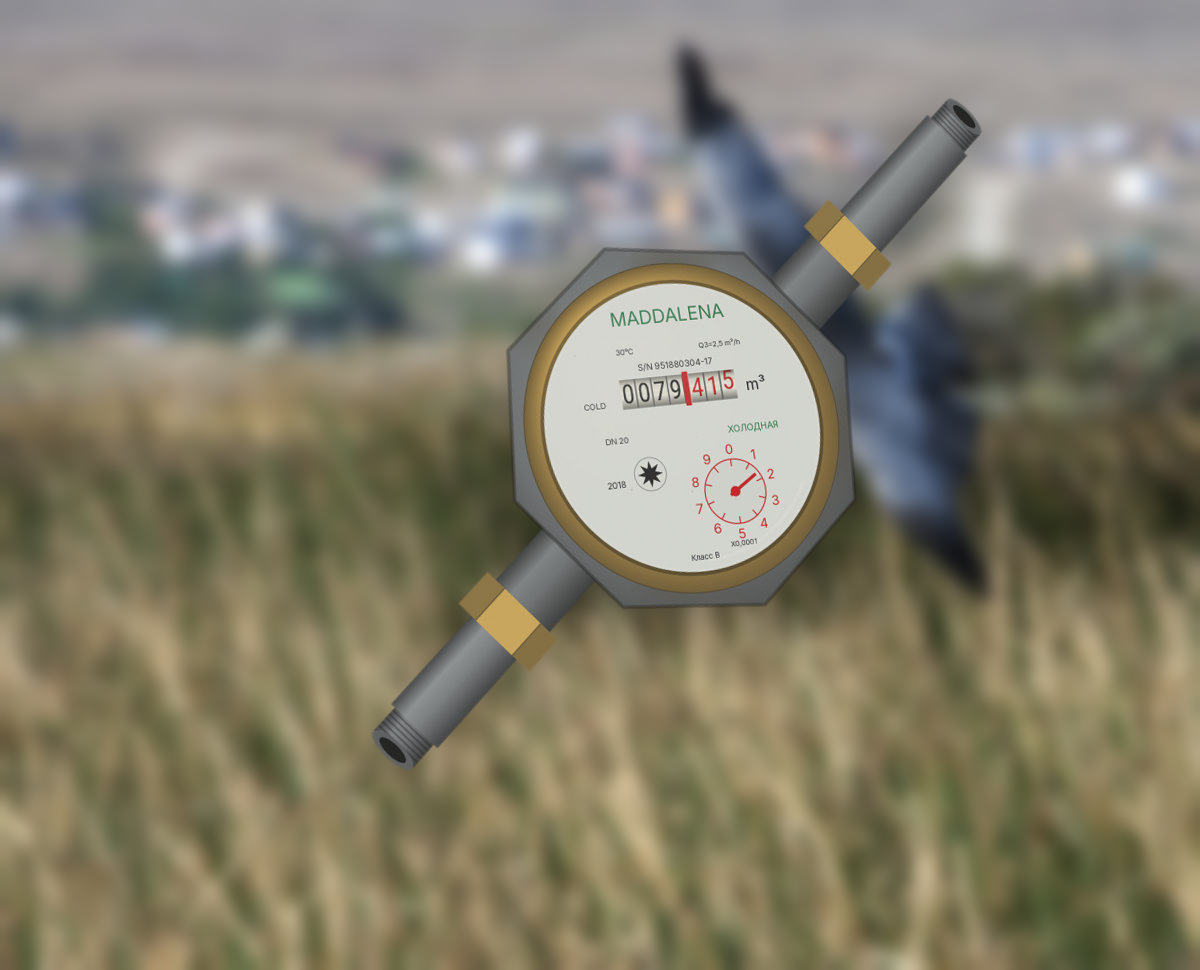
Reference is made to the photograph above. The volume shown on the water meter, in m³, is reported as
79.4151 m³
